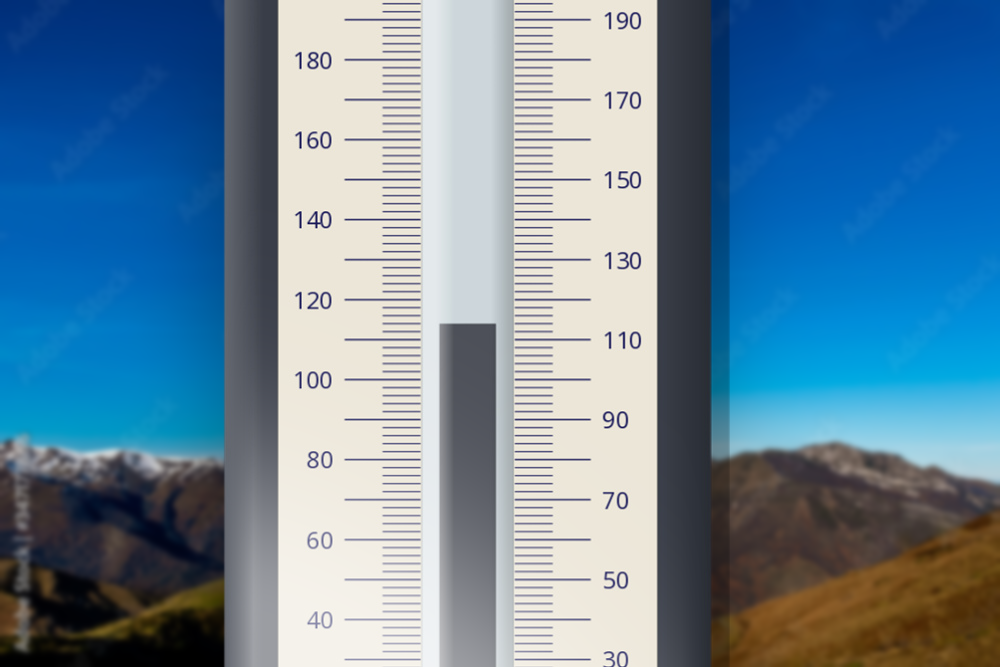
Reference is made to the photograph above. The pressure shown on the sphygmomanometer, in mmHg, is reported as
114 mmHg
